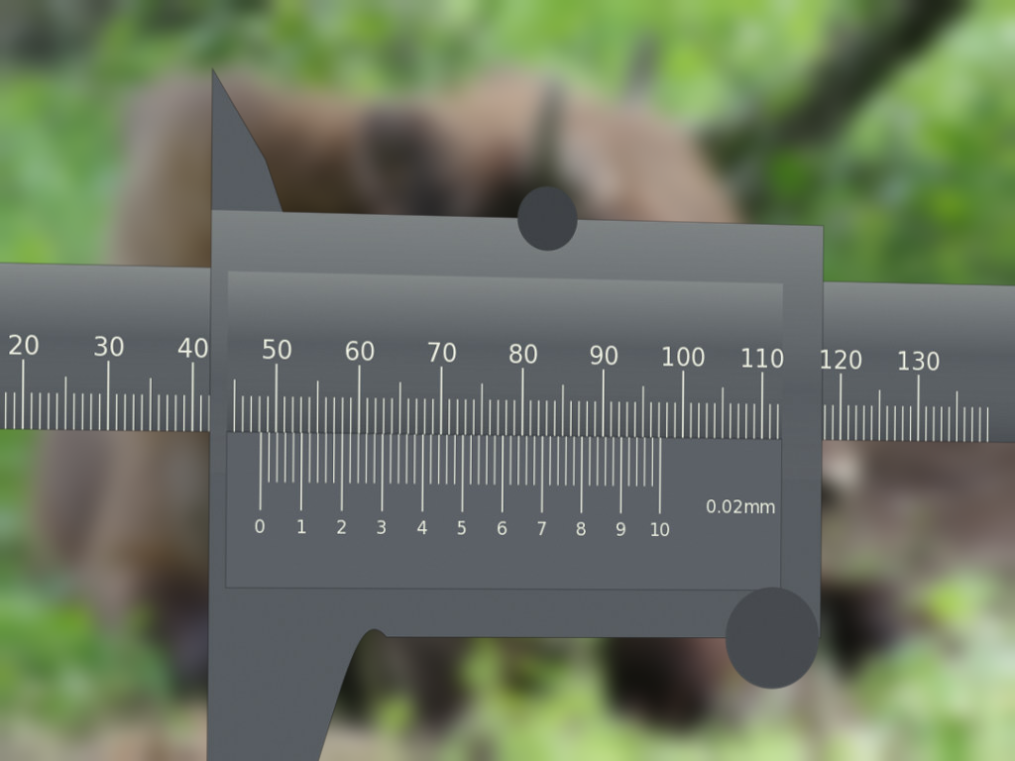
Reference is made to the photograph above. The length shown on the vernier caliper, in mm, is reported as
48.2 mm
